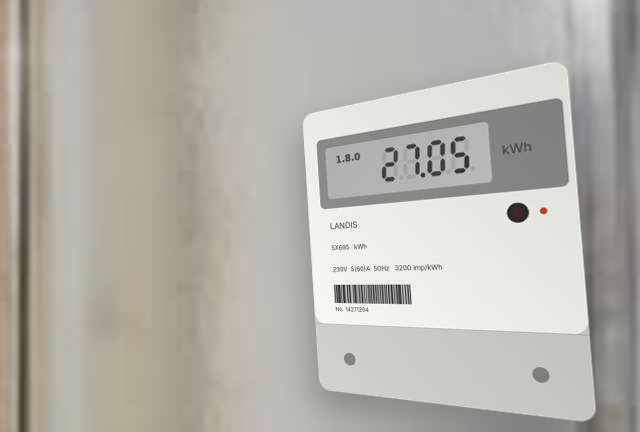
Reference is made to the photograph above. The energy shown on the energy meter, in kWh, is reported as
27.05 kWh
